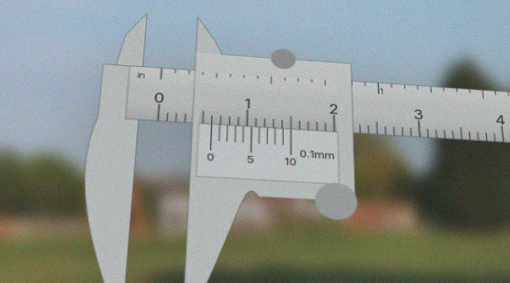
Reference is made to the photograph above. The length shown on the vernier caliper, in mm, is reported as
6.0 mm
